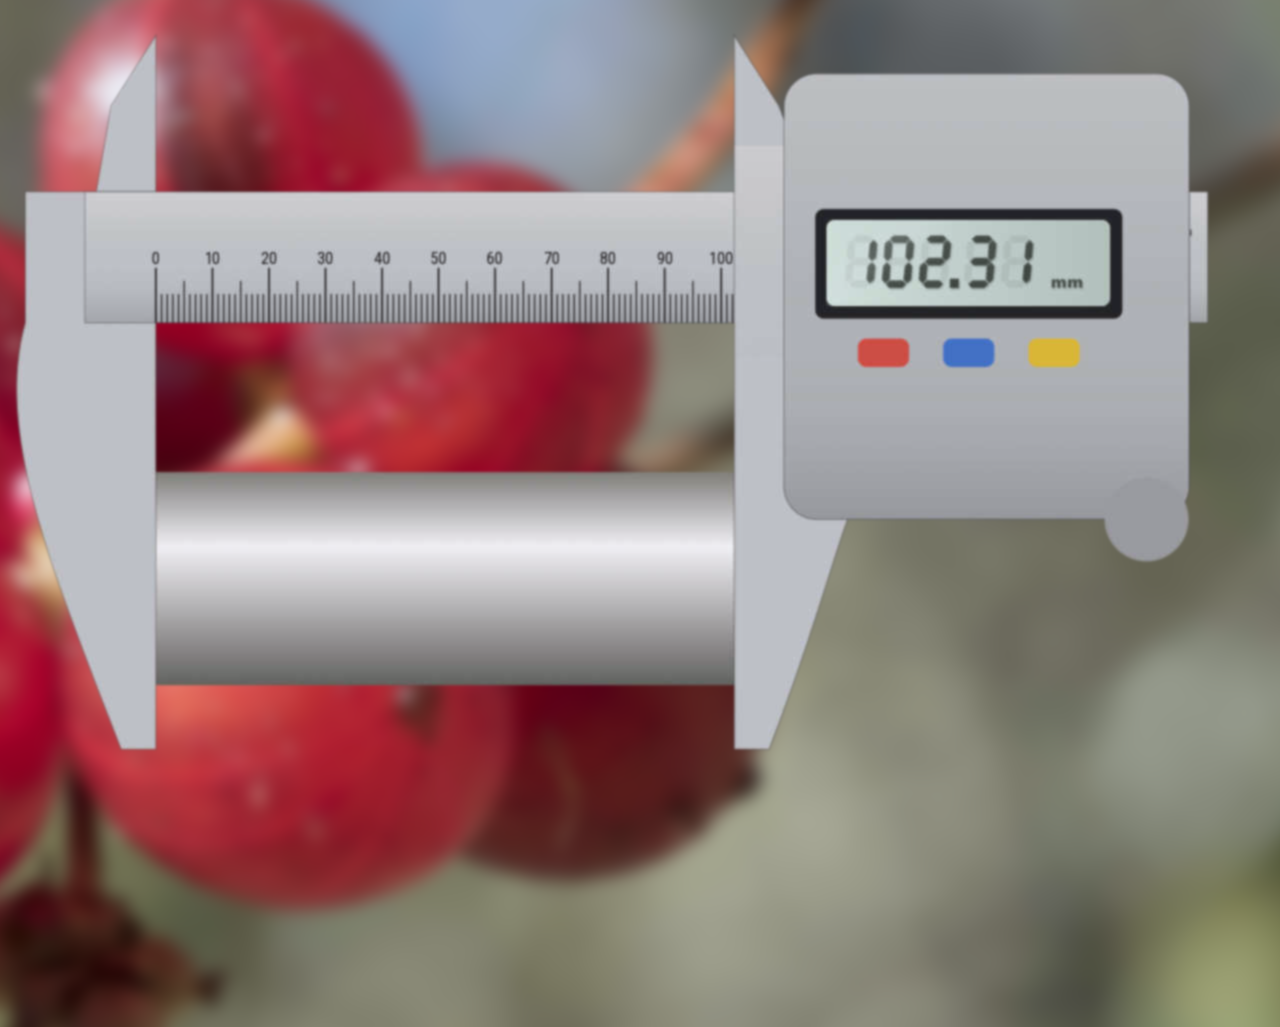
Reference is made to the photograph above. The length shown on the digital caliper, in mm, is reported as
102.31 mm
